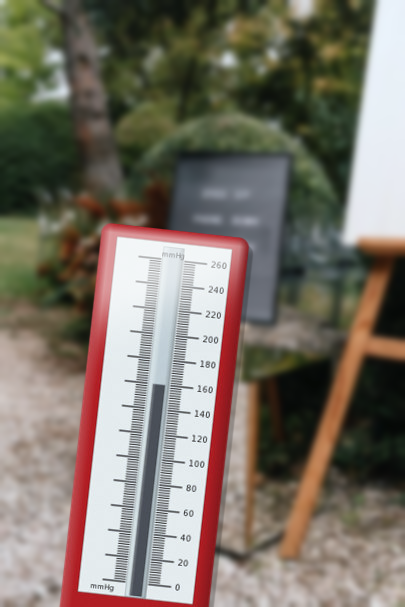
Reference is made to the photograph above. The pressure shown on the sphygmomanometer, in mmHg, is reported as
160 mmHg
